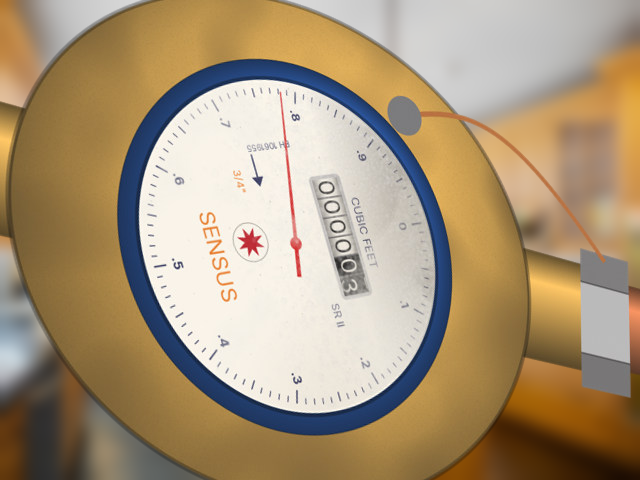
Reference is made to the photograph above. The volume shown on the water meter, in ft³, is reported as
2.78 ft³
